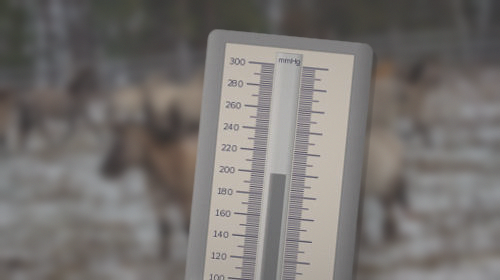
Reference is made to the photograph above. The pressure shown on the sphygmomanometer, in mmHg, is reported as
200 mmHg
